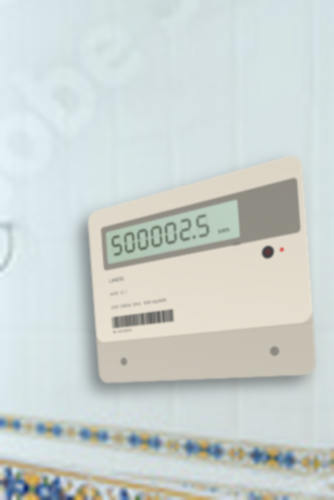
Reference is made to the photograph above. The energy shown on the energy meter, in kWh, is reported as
500002.5 kWh
